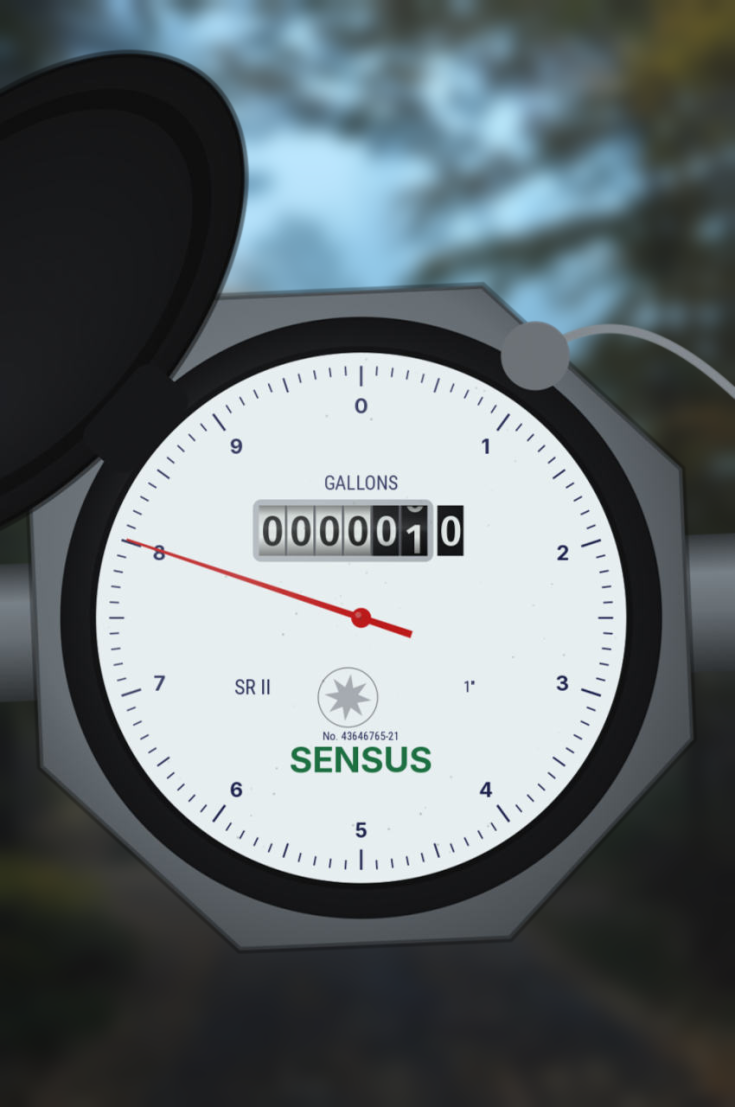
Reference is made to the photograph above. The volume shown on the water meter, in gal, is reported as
8.0 gal
